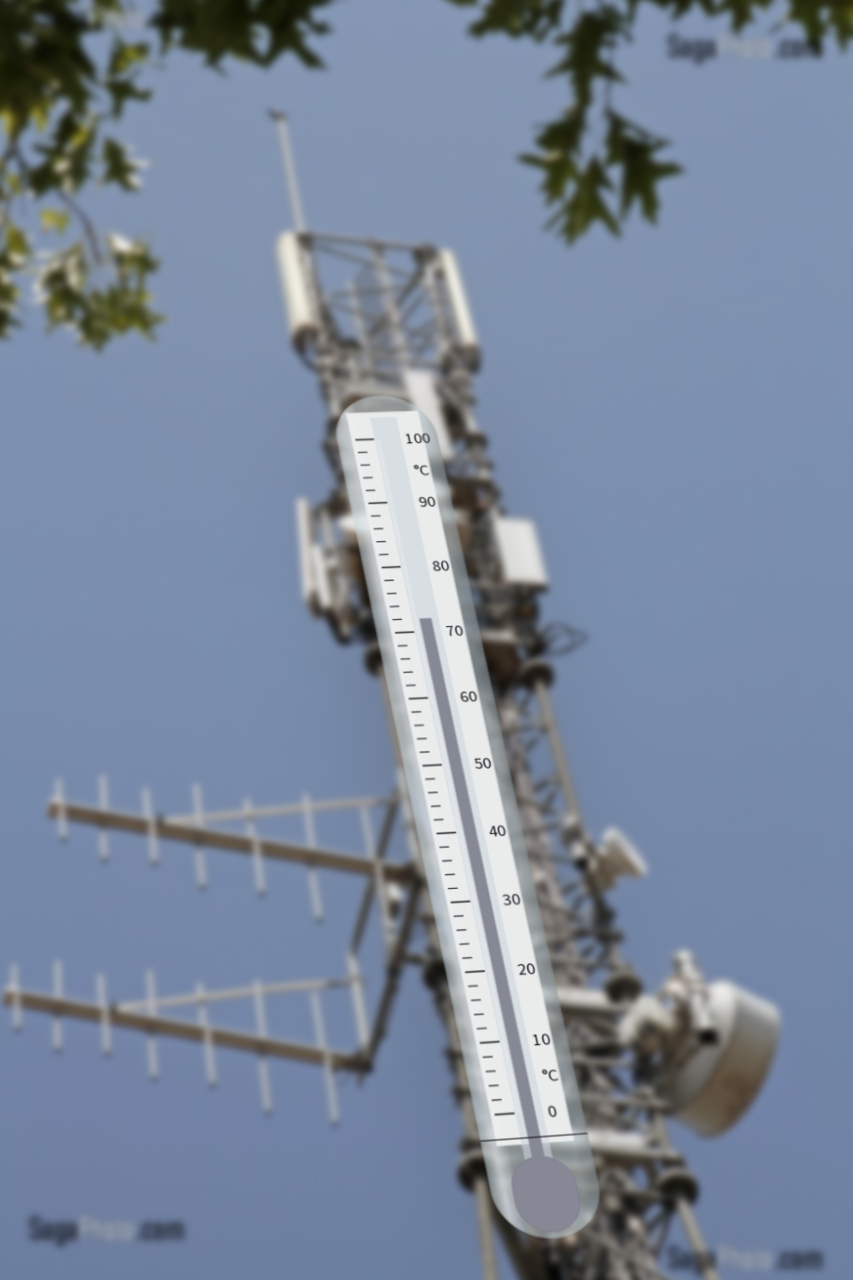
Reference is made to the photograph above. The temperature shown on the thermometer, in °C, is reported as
72 °C
